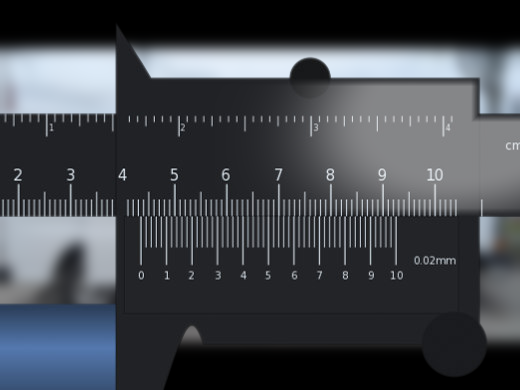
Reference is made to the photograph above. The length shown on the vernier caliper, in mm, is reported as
43.5 mm
